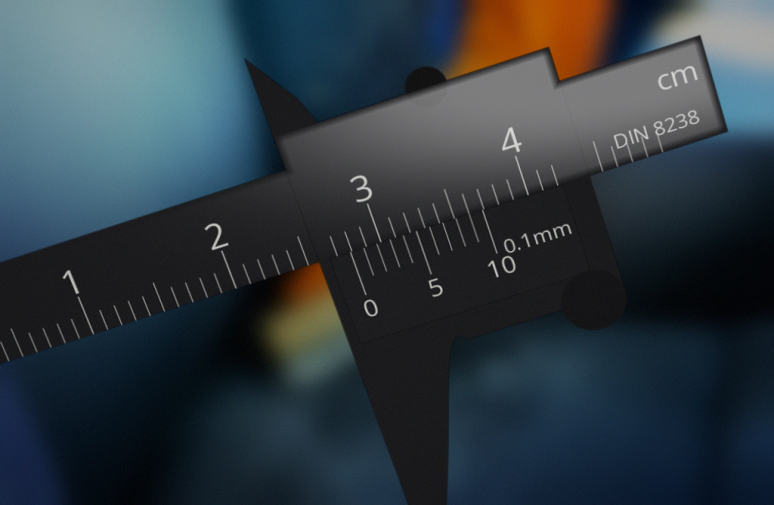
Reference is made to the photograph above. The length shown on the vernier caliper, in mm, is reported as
27.9 mm
